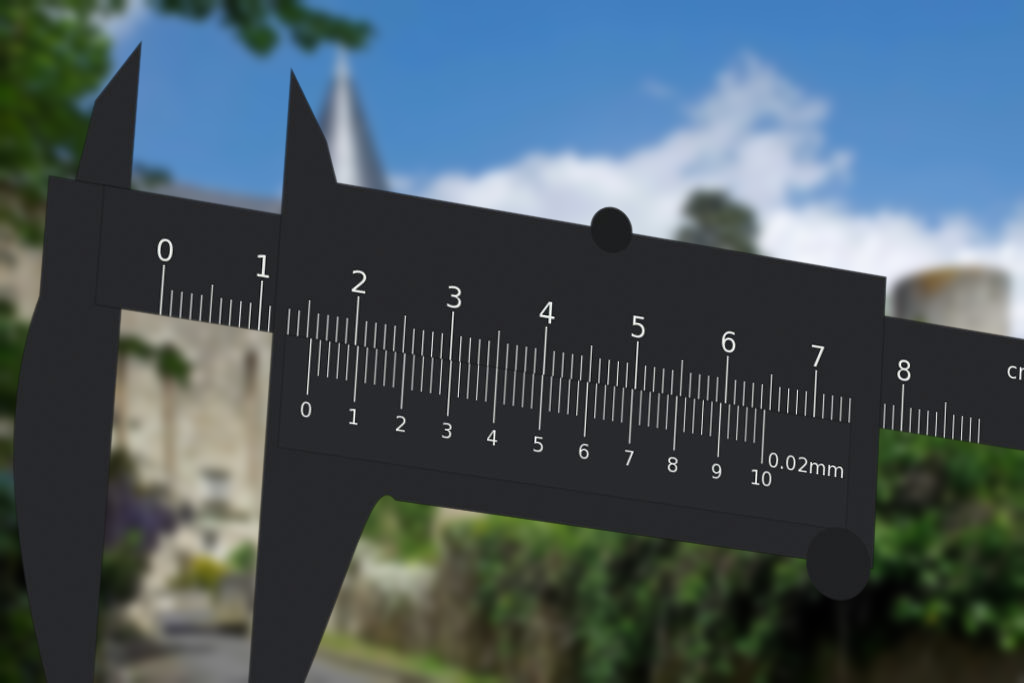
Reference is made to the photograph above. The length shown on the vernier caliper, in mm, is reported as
15.4 mm
